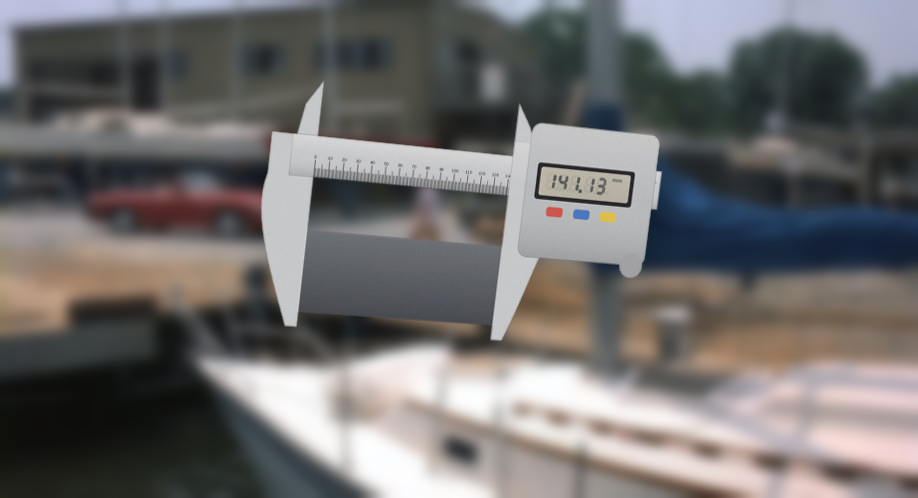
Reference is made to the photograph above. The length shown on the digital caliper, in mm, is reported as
141.13 mm
